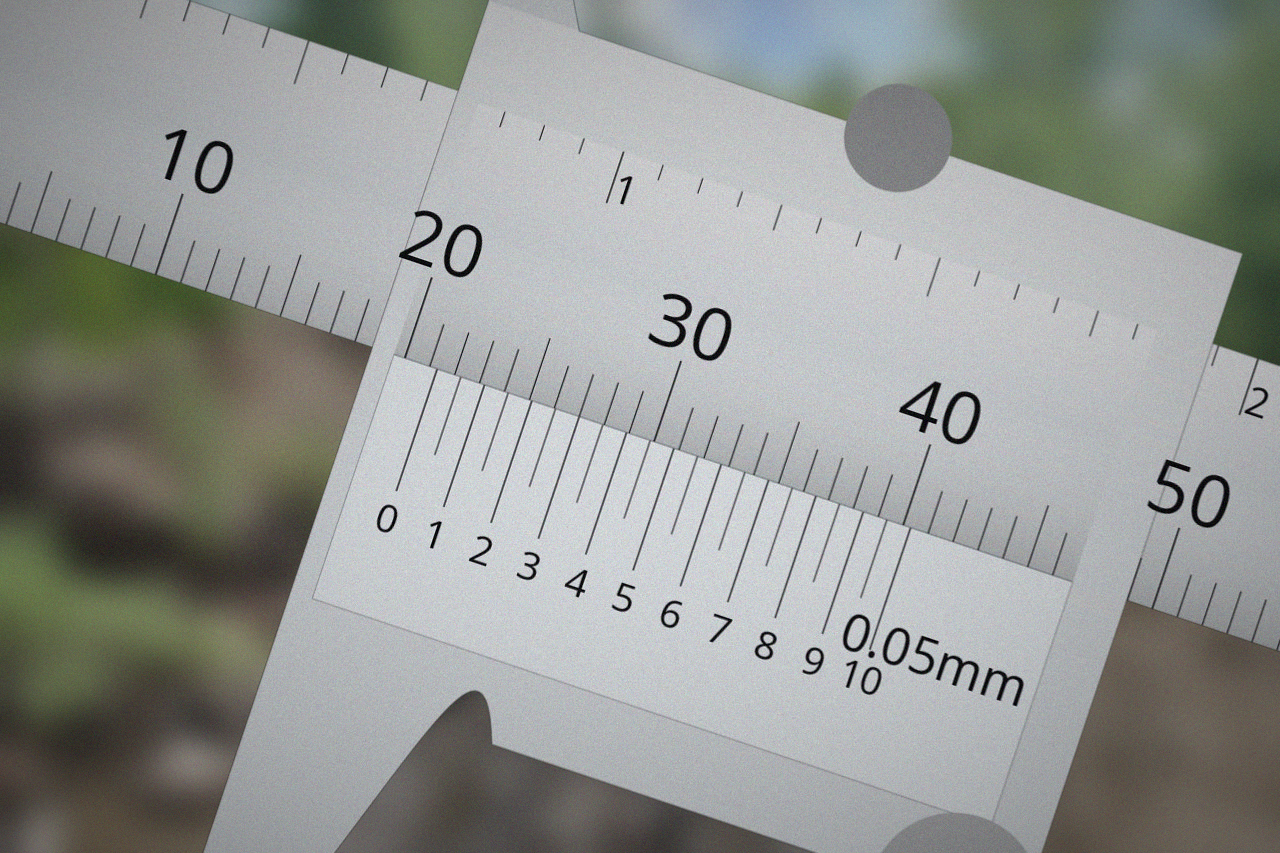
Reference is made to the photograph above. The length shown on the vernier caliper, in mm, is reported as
21.30 mm
